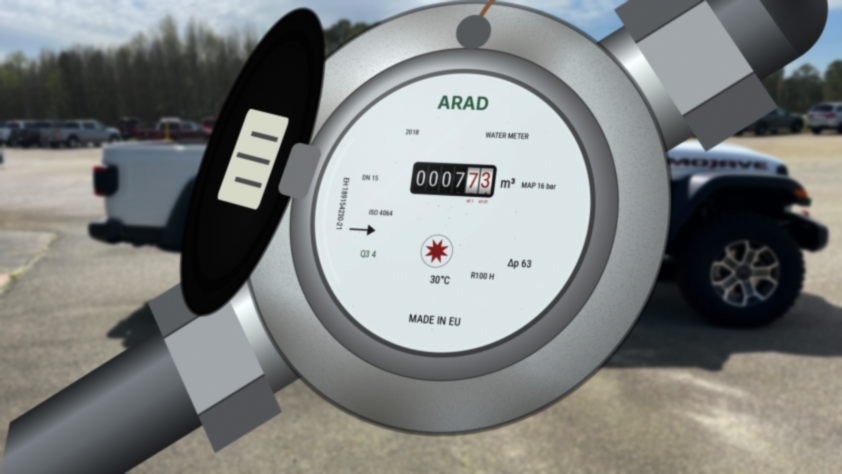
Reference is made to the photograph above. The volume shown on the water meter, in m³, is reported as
7.73 m³
